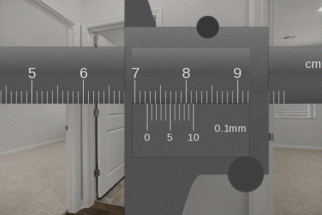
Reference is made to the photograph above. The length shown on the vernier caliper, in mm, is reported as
72.4 mm
